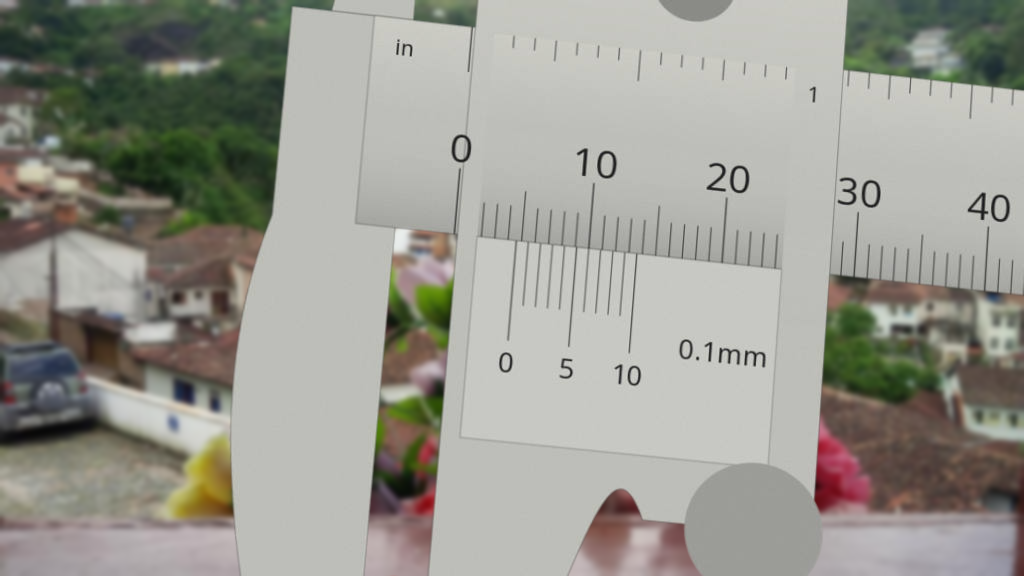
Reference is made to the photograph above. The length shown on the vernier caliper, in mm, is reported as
4.6 mm
